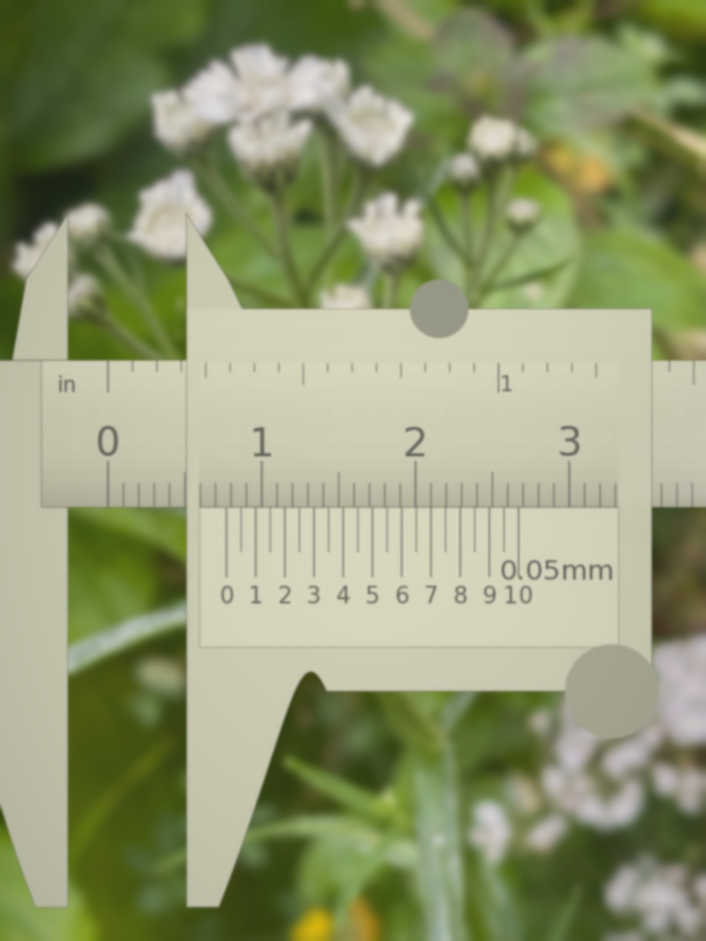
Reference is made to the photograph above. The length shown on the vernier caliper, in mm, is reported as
7.7 mm
